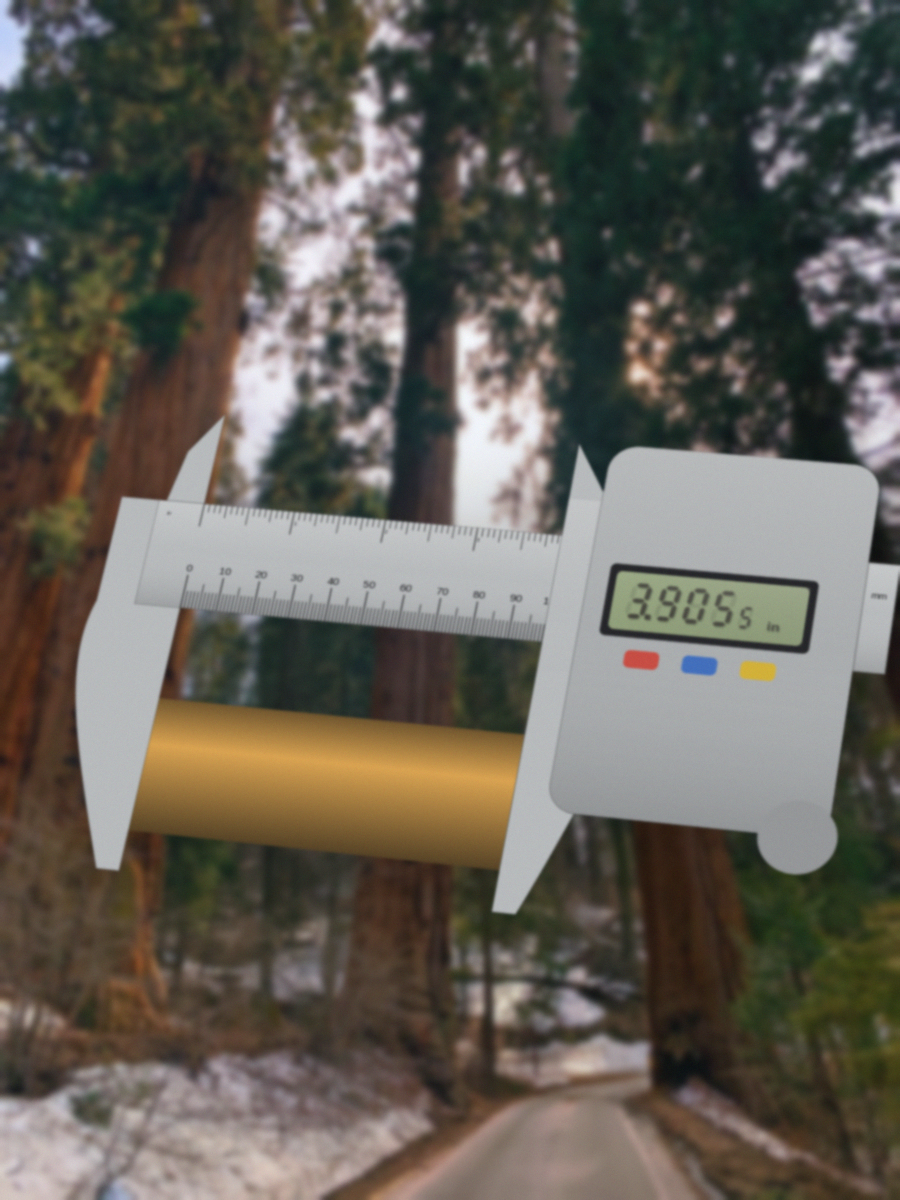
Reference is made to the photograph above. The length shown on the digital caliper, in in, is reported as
3.9055 in
